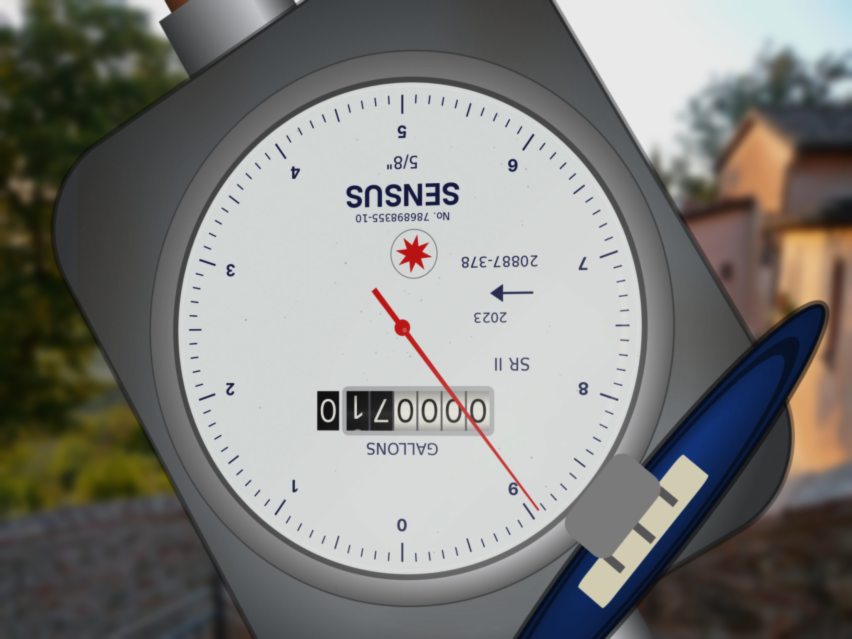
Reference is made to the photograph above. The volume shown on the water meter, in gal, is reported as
708.9 gal
